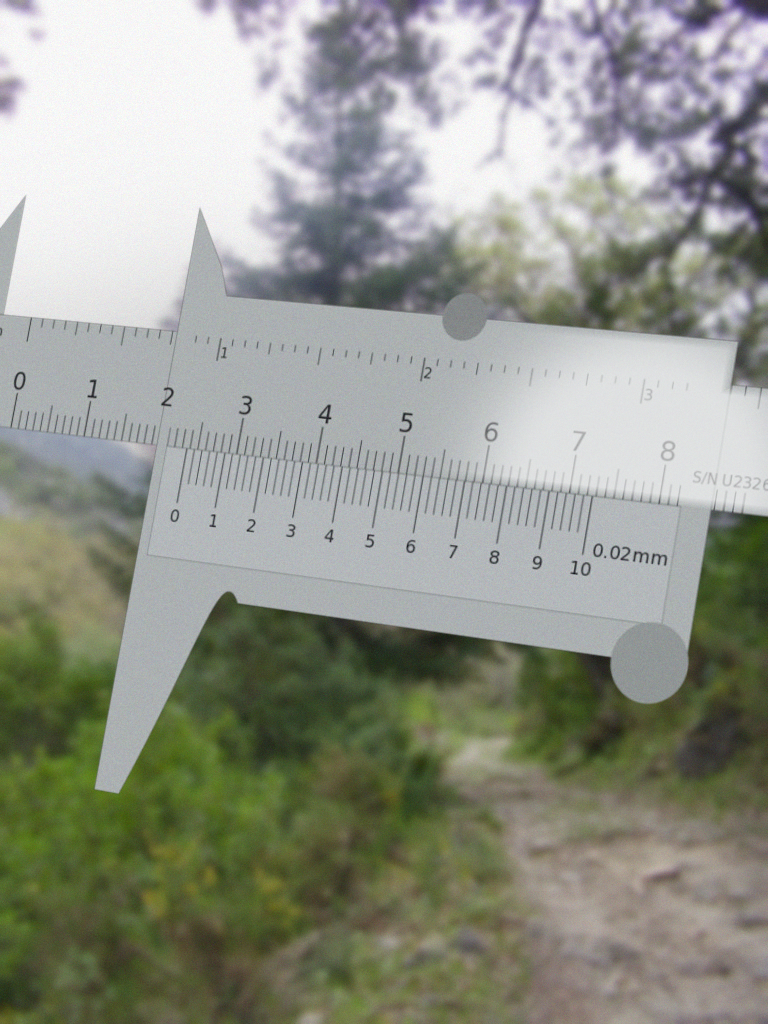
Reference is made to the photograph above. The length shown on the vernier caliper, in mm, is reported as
23.6 mm
